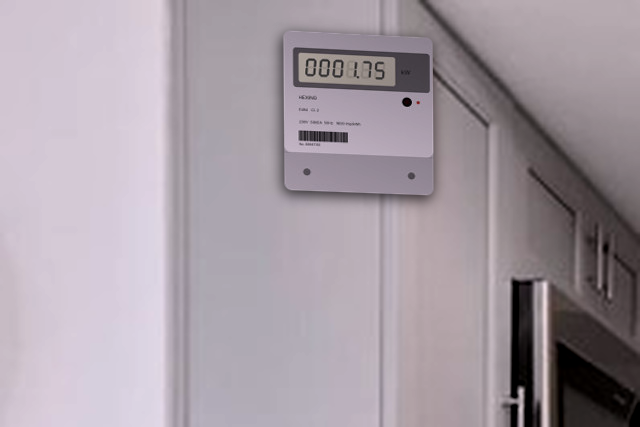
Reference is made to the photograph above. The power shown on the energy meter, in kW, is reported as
1.75 kW
